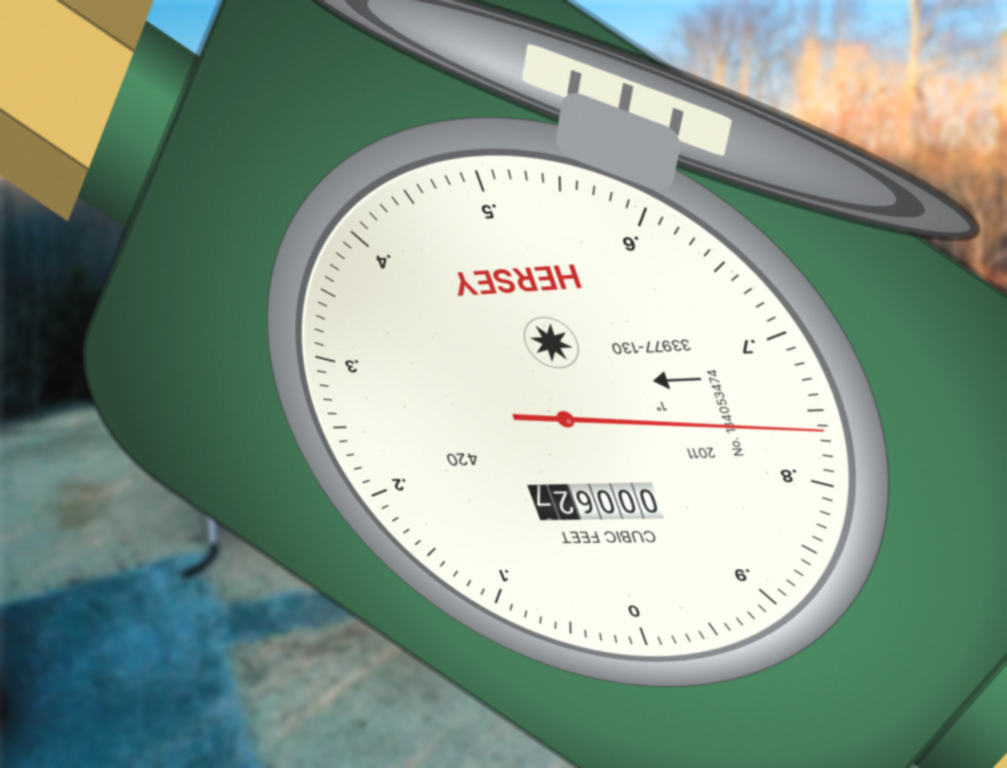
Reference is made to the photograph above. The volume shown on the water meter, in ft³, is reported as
626.76 ft³
